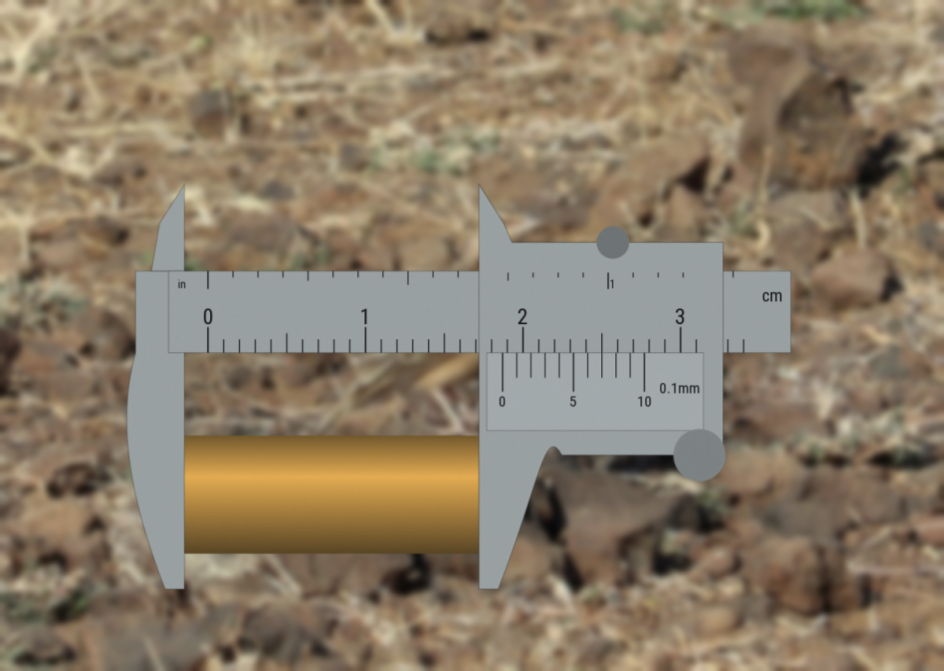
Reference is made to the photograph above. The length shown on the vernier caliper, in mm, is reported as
18.7 mm
